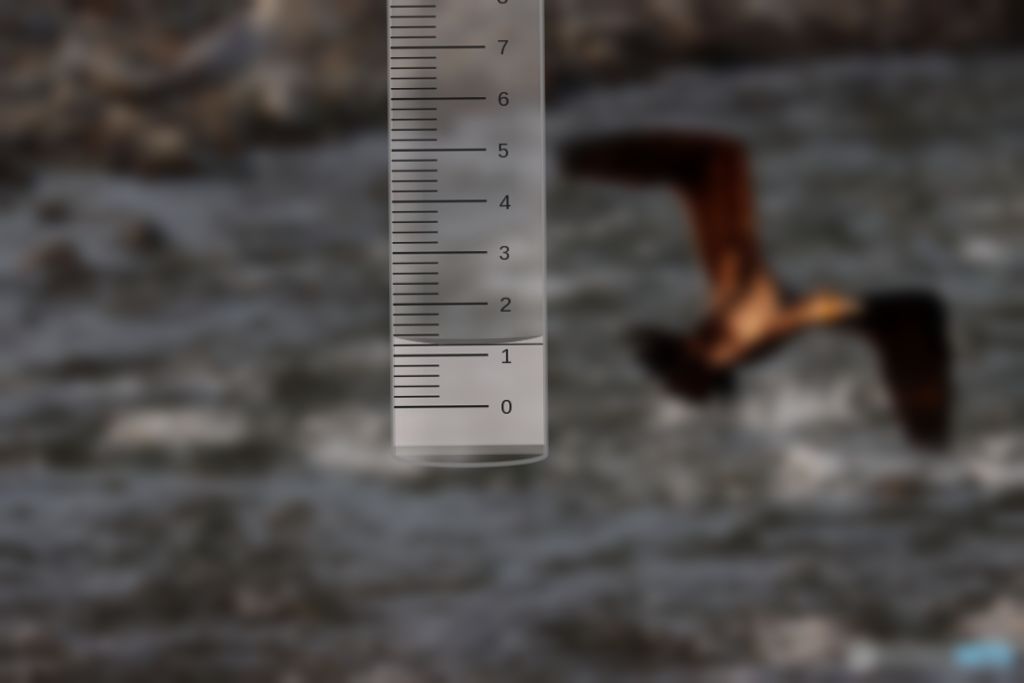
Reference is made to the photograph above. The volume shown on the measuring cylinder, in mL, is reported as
1.2 mL
